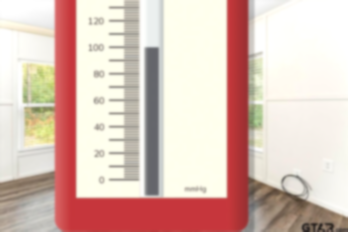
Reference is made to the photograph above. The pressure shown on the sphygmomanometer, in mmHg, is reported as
100 mmHg
